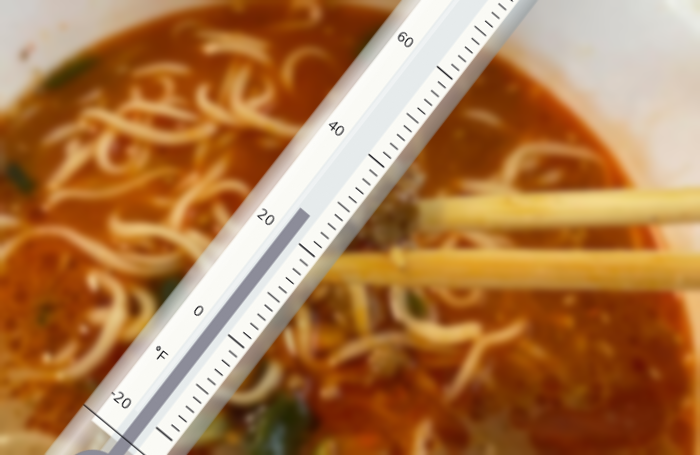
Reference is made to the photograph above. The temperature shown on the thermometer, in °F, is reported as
25 °F
